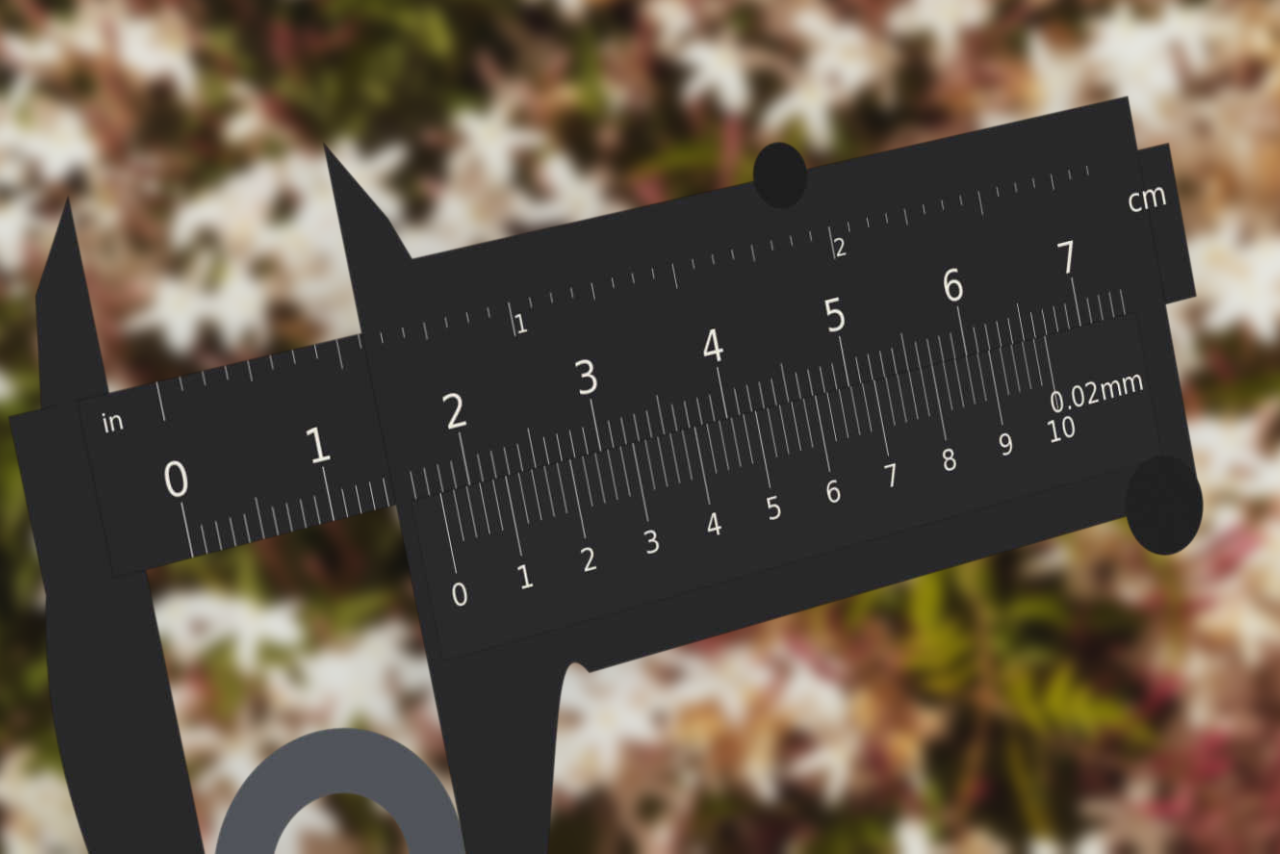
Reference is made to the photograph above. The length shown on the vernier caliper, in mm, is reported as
17.8 mm
